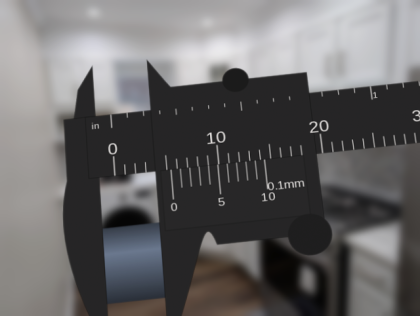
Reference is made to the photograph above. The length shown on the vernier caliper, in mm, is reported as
5.4 mm
